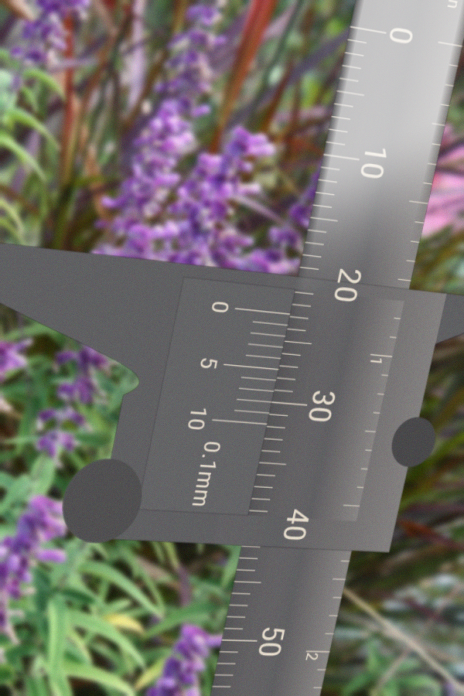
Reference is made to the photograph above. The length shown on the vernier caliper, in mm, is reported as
22.8 mm
